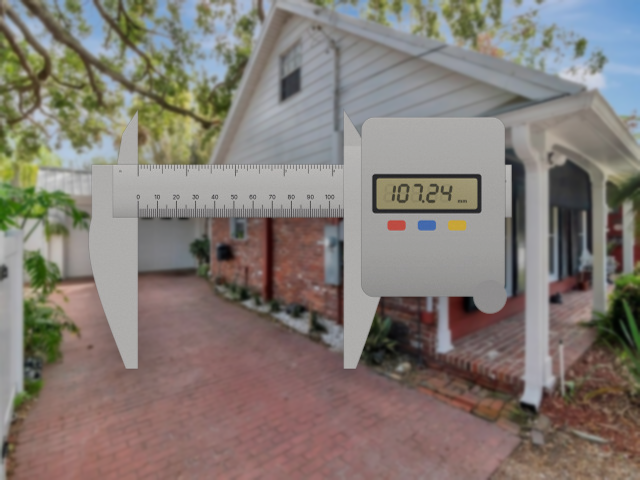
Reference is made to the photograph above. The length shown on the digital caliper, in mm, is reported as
107.24 mm
